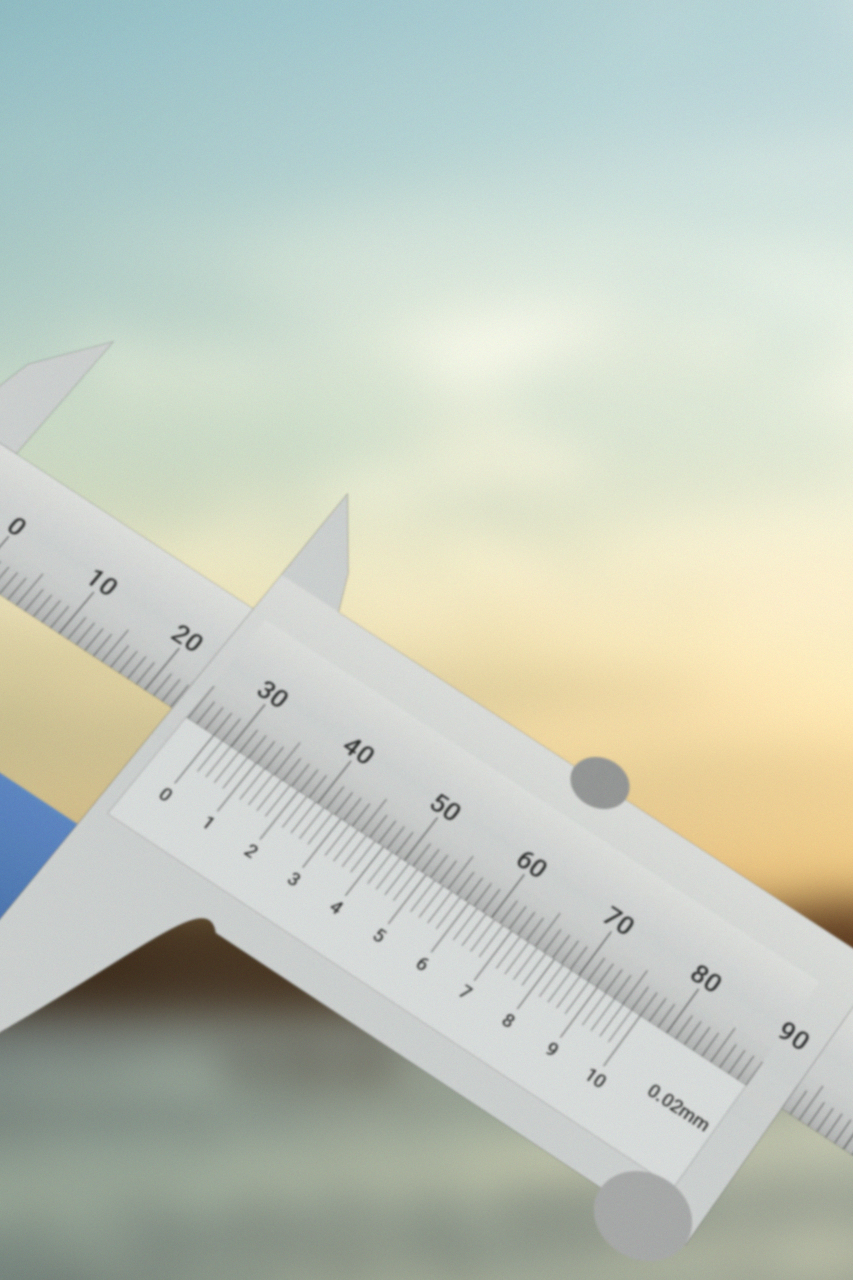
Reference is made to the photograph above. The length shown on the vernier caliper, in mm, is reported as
28.0 mm
